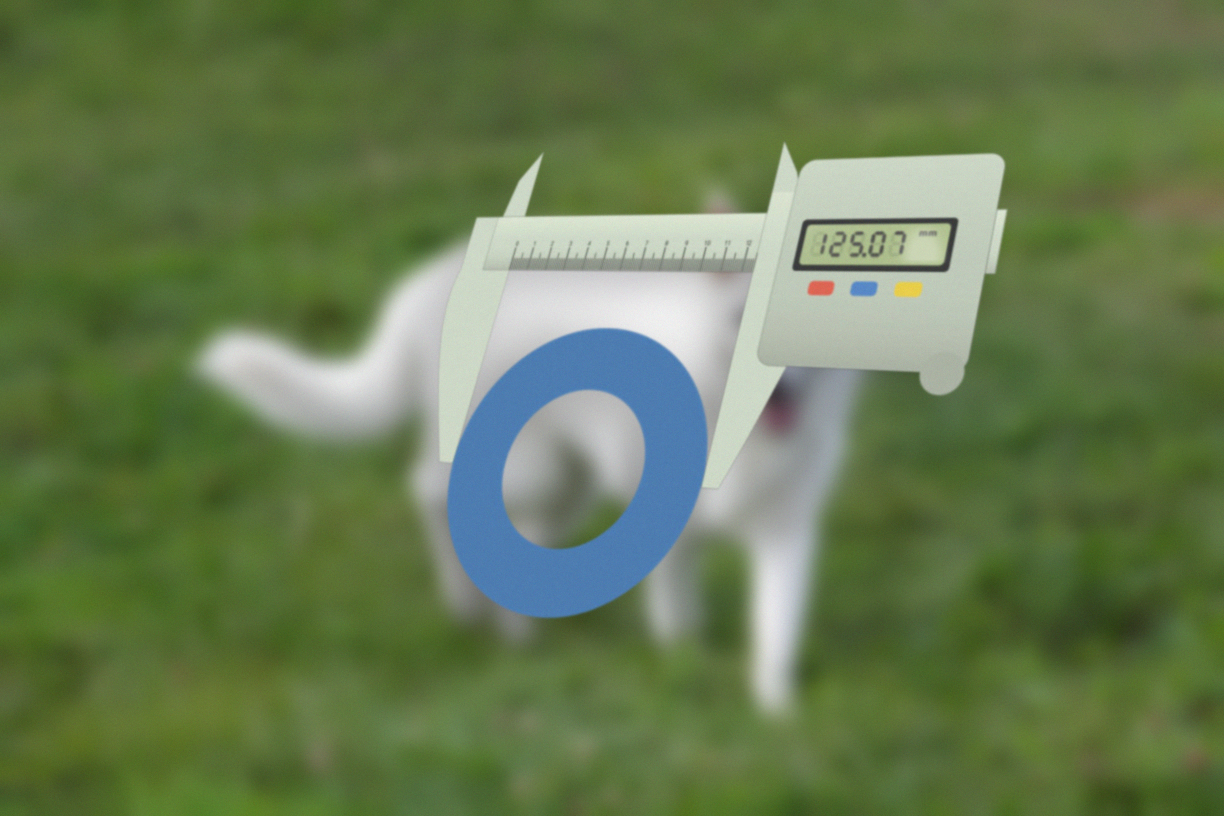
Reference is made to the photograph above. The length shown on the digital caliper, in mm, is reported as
125.07 mm
